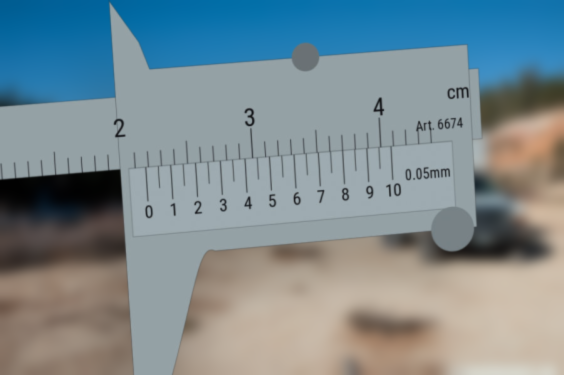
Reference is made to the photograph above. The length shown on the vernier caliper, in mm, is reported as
21.8 mm
